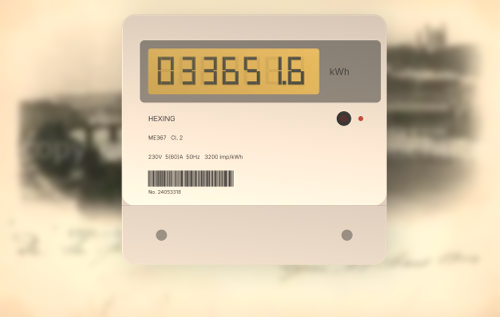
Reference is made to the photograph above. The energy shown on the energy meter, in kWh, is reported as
33651.6 kWh
